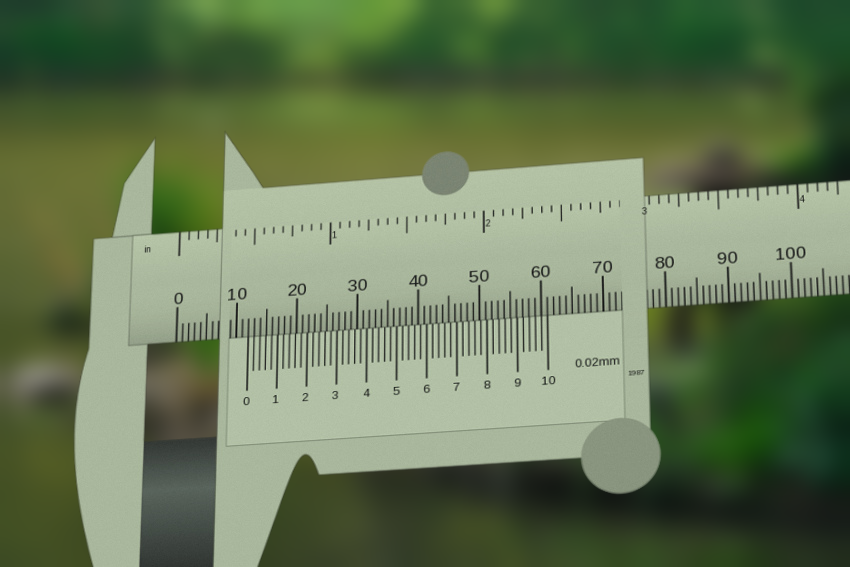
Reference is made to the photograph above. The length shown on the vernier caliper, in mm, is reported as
12.0 mm
